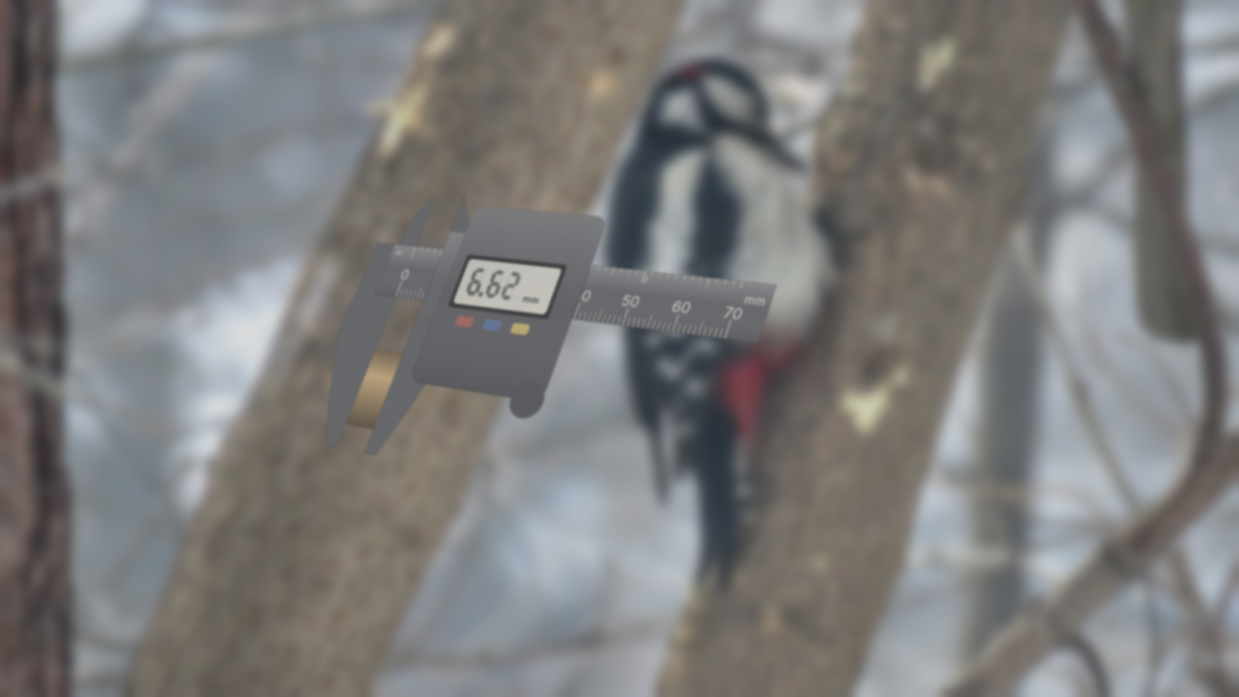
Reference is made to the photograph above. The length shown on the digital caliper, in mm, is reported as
6.62 mm
